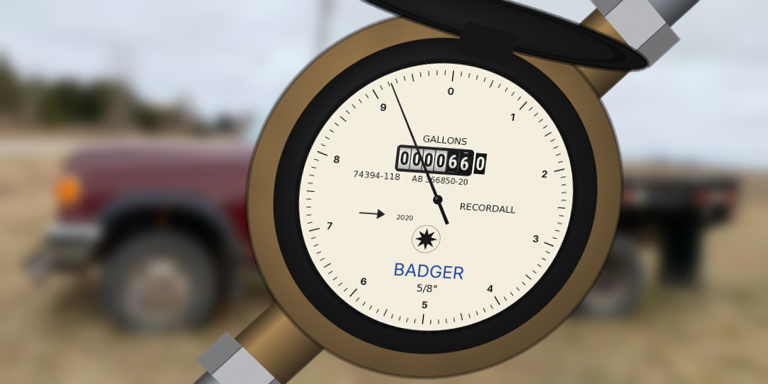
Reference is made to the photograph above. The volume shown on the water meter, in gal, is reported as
659.2 gal
